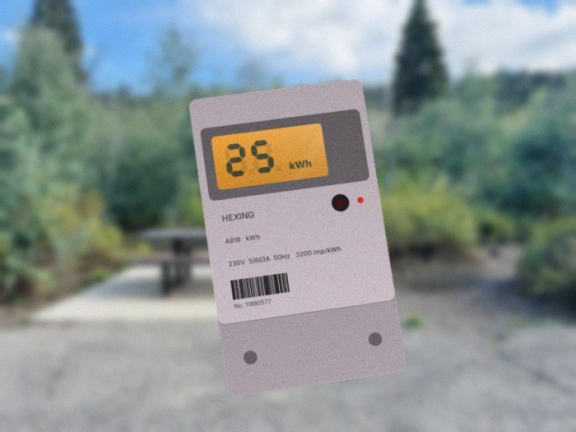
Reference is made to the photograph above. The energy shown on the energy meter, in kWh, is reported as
25 kWh
